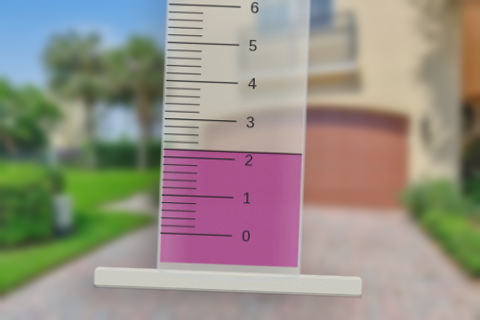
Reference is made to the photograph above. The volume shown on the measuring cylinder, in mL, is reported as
2.2 mL
